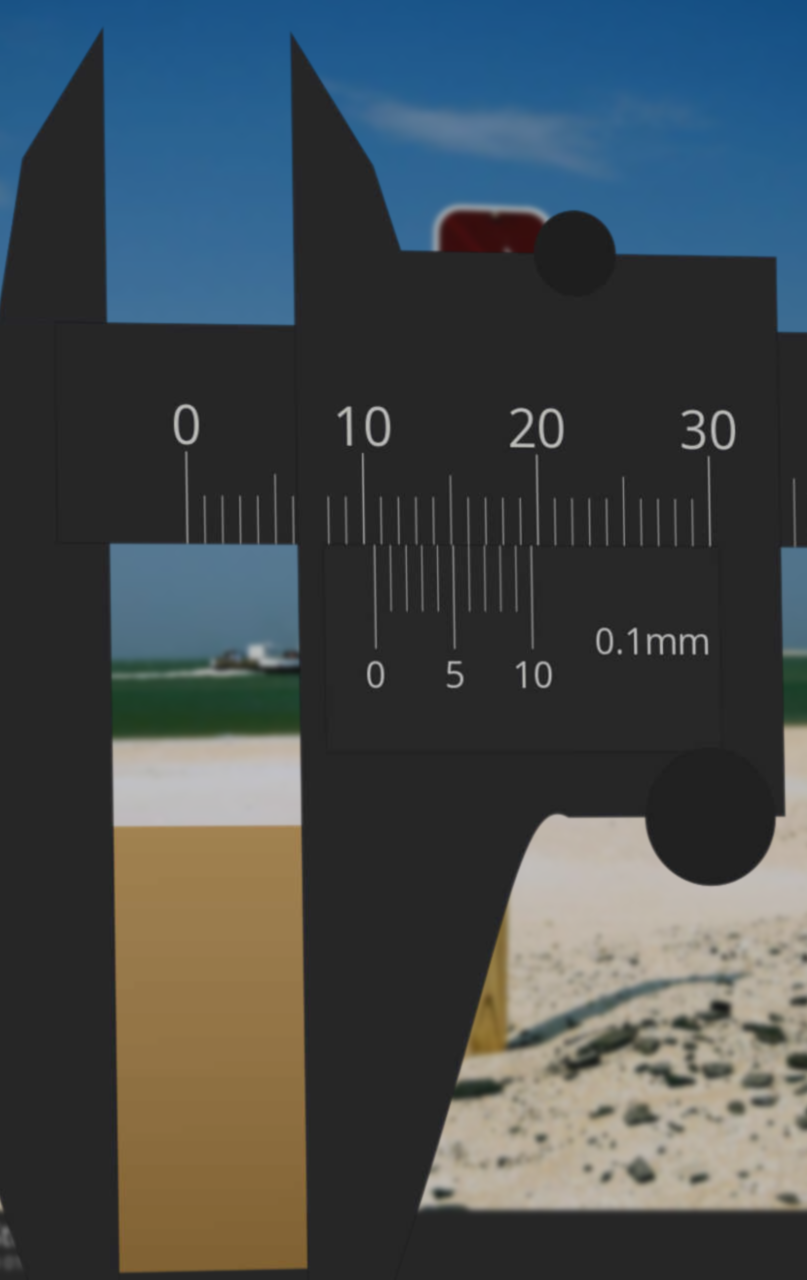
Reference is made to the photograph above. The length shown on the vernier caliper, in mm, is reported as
10.6 mm
